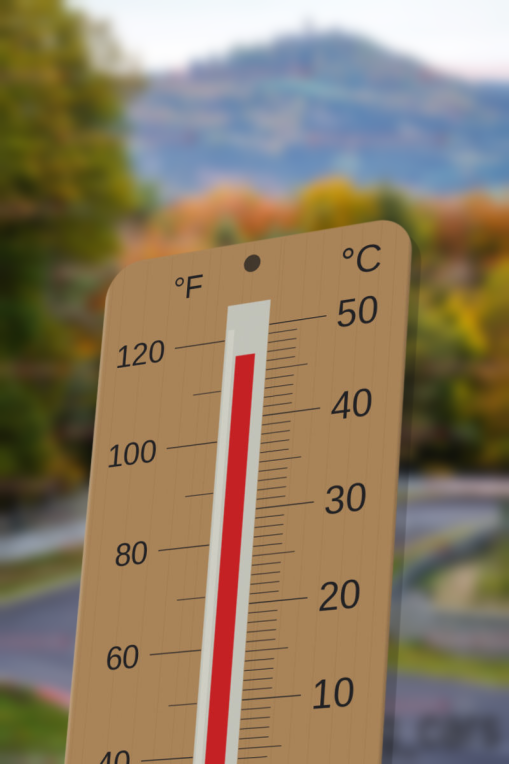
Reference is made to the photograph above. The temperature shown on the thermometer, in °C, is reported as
47 °C
